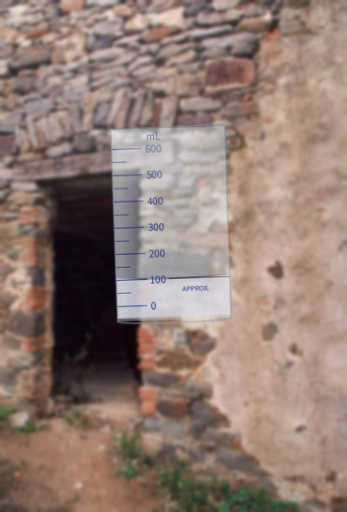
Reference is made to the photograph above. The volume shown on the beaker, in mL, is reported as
100 mL
